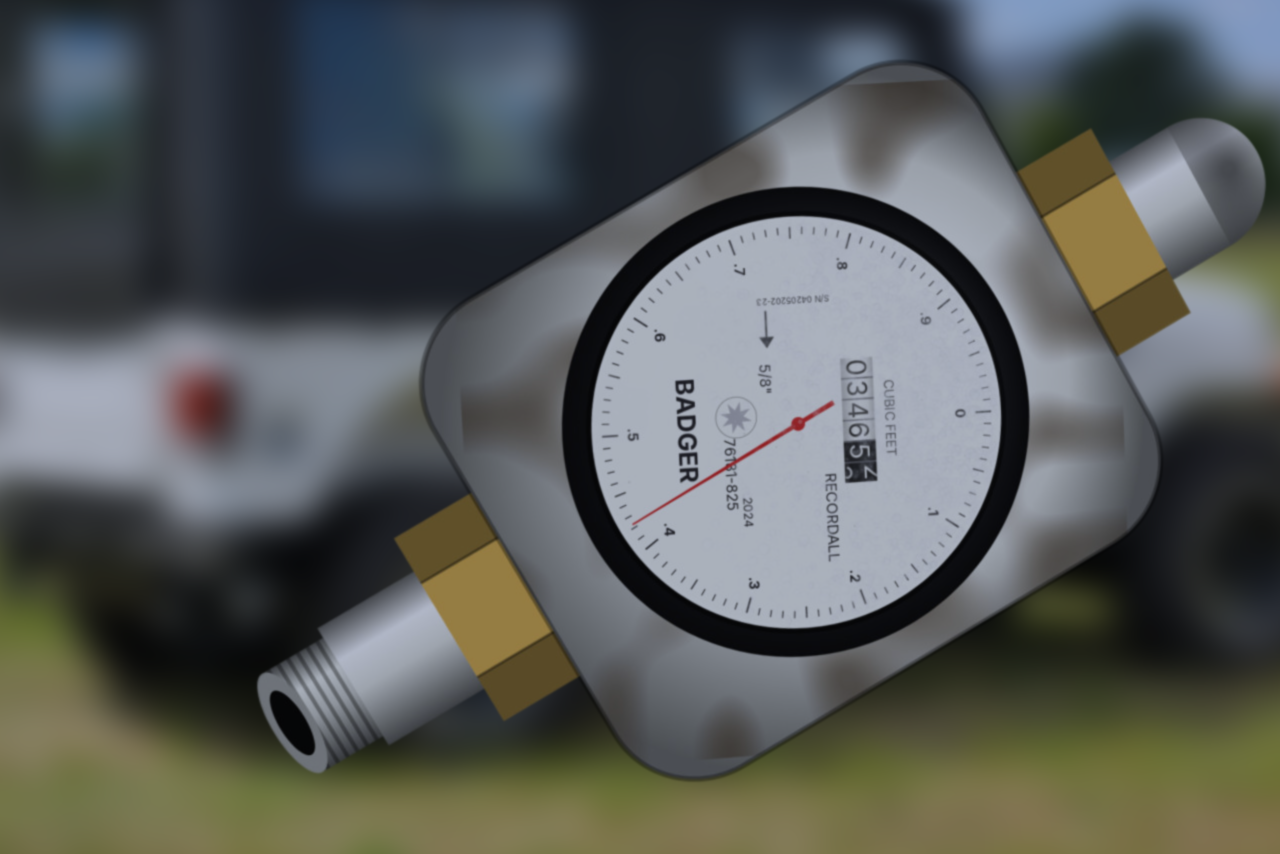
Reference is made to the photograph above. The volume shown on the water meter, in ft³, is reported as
34652.42 ft³
